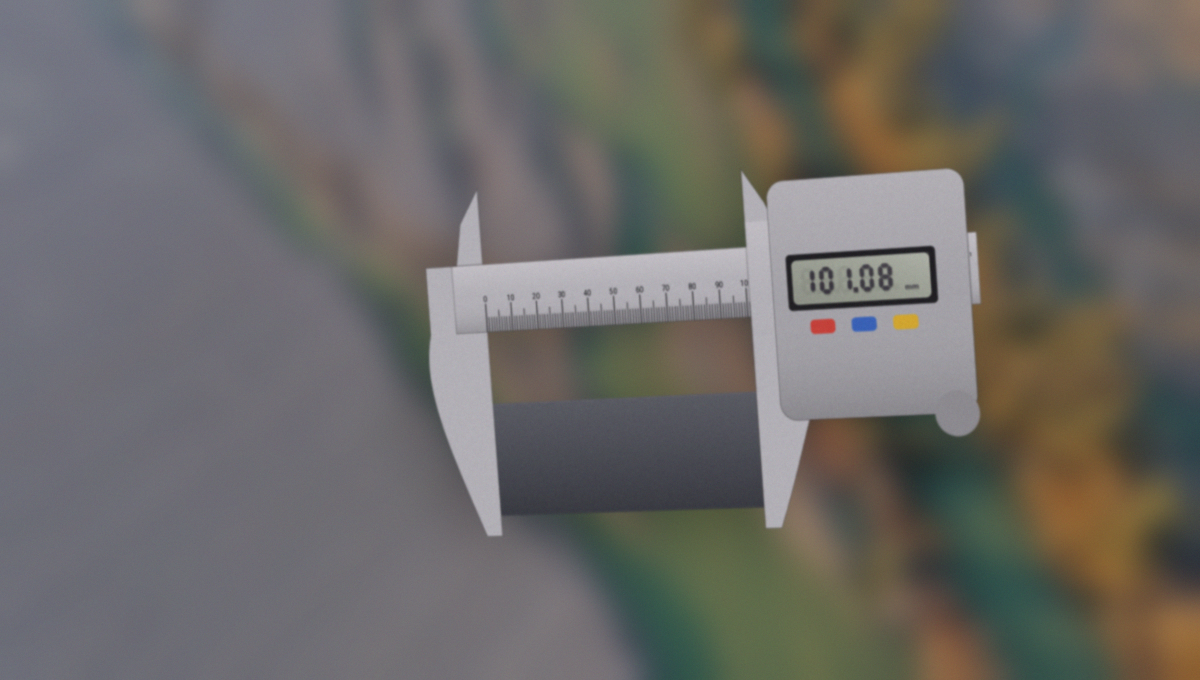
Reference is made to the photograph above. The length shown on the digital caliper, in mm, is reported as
101.08 mm
